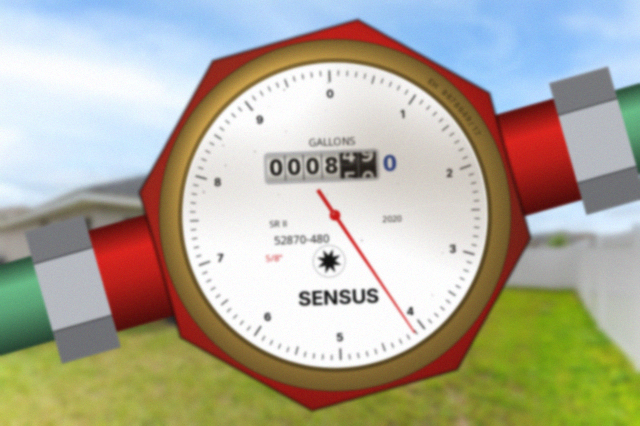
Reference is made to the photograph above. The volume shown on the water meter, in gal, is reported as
8494.1 gal
